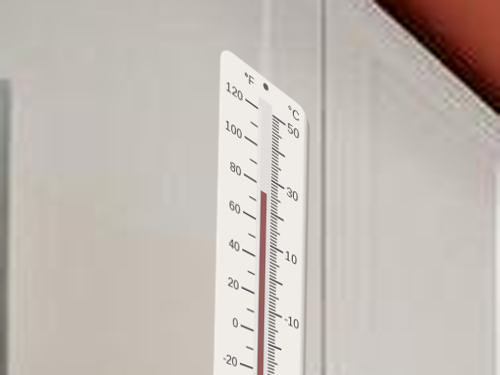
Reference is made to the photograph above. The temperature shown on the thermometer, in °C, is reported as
25 °C
